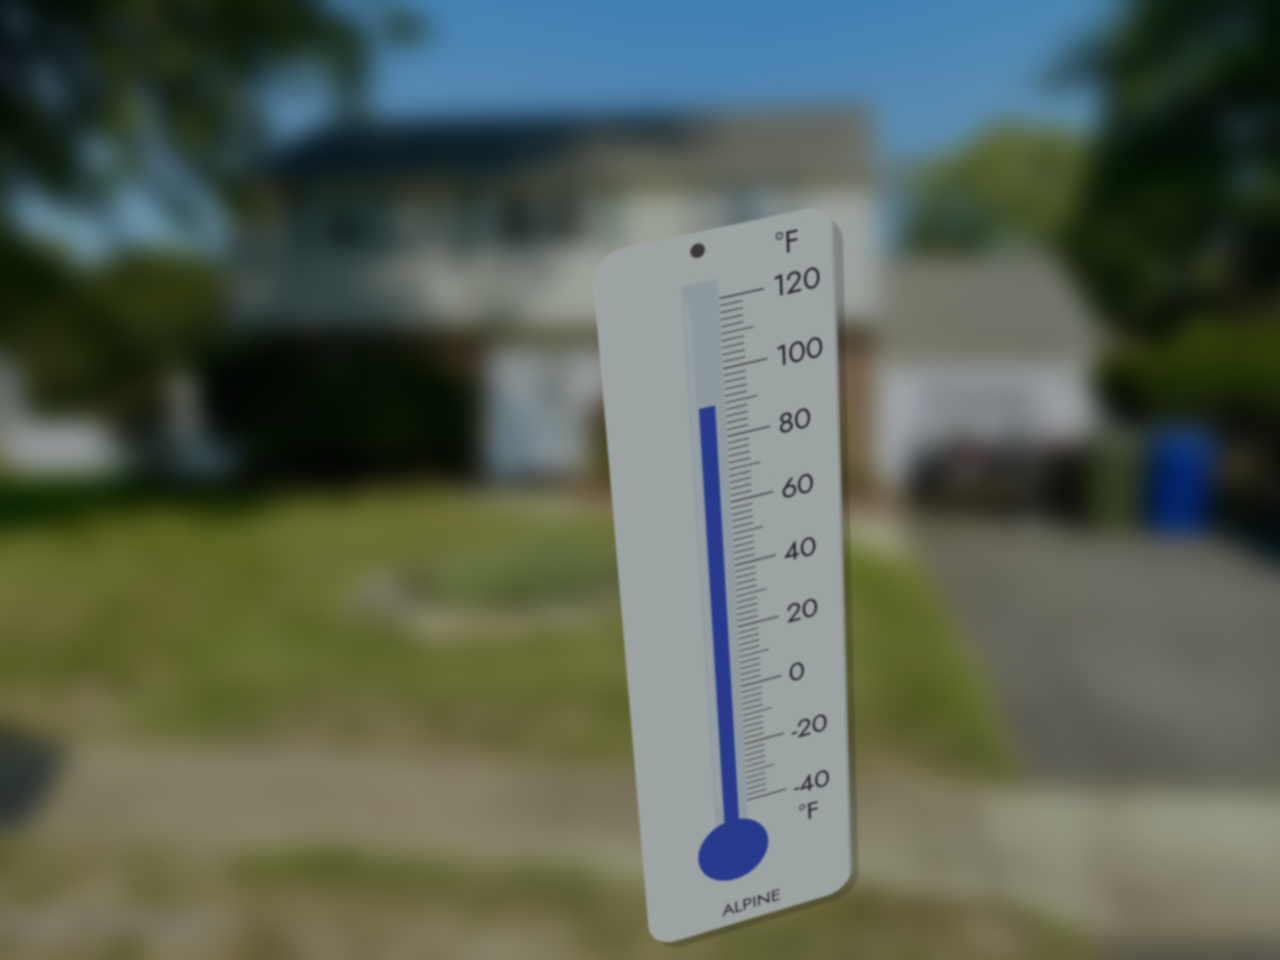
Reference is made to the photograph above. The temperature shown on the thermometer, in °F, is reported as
90 °F
